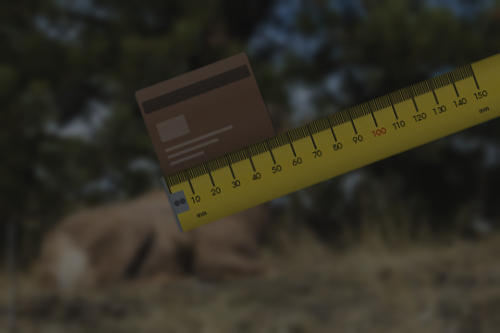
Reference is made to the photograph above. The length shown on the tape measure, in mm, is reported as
55 mm
